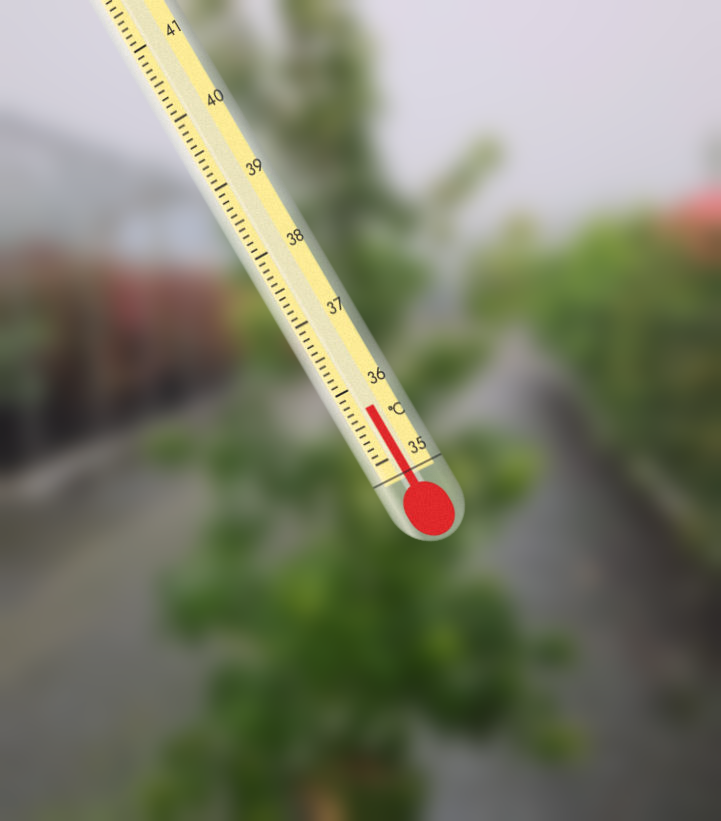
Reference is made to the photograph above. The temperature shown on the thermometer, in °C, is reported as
35.7 °C
